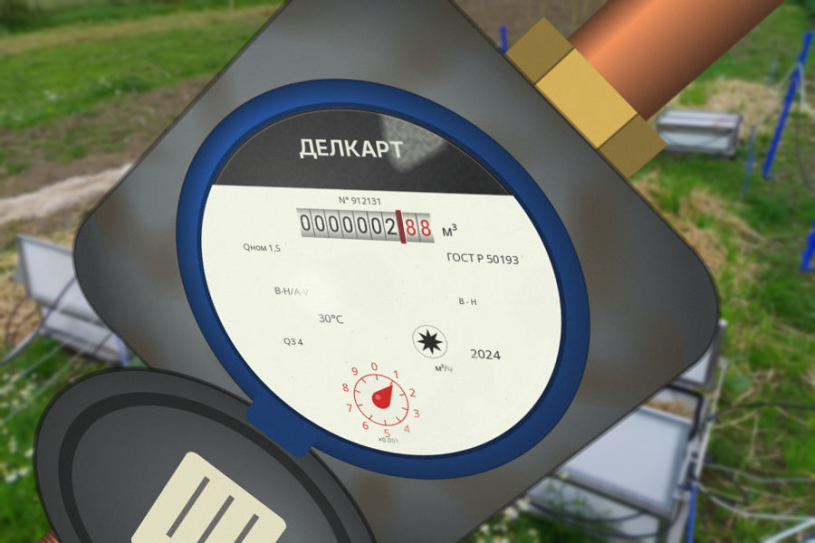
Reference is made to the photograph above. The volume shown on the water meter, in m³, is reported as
2.881 m³
